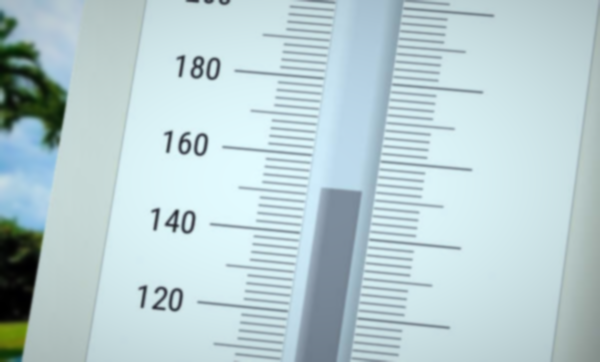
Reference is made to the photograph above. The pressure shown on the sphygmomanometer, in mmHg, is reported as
152 mmHg
